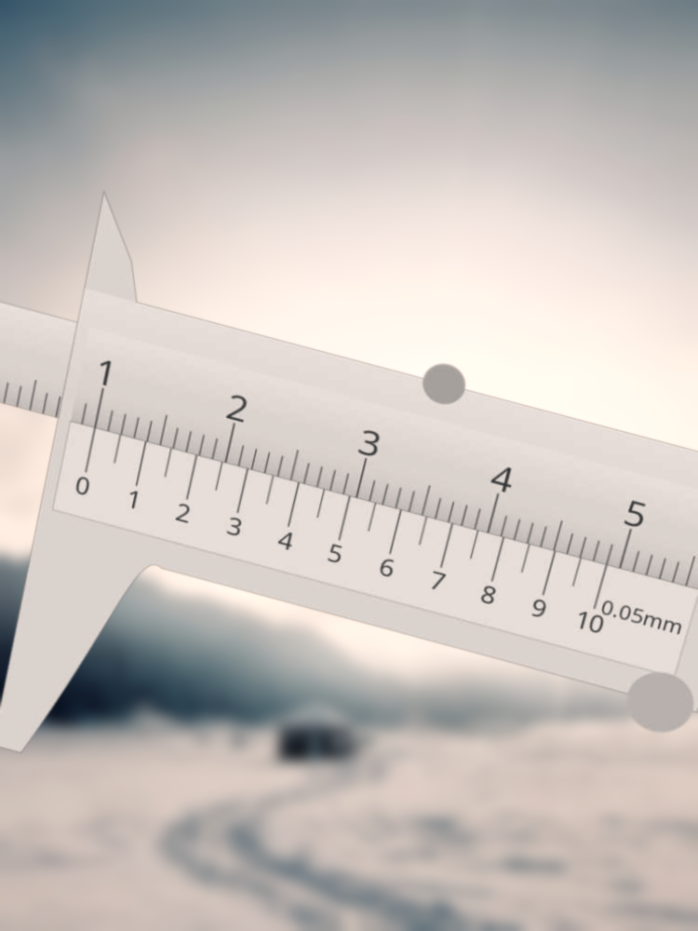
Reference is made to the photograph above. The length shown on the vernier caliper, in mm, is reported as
10.0 mm
